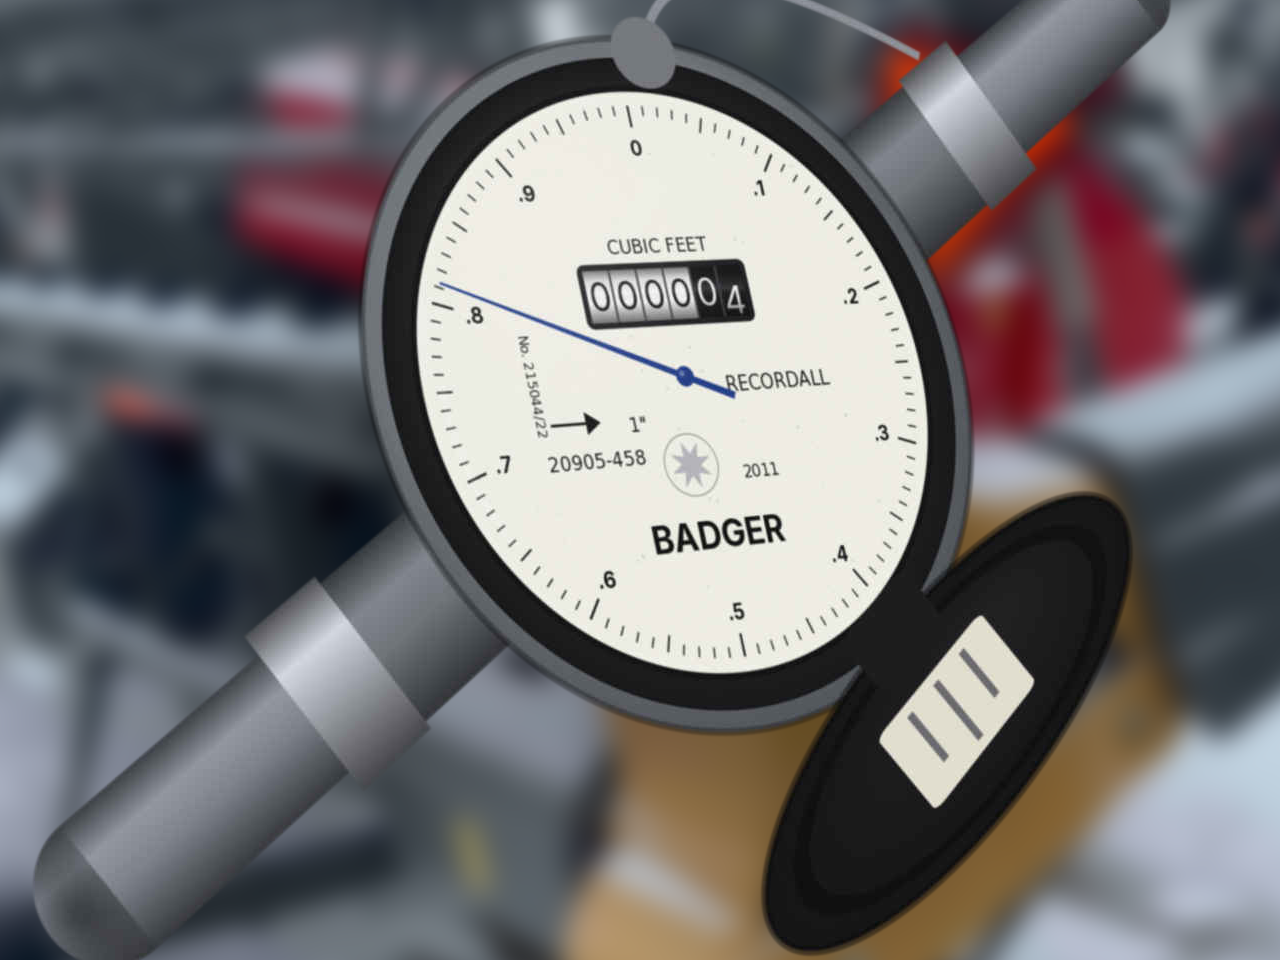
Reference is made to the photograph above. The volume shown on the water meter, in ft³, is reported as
3.81 ft³
